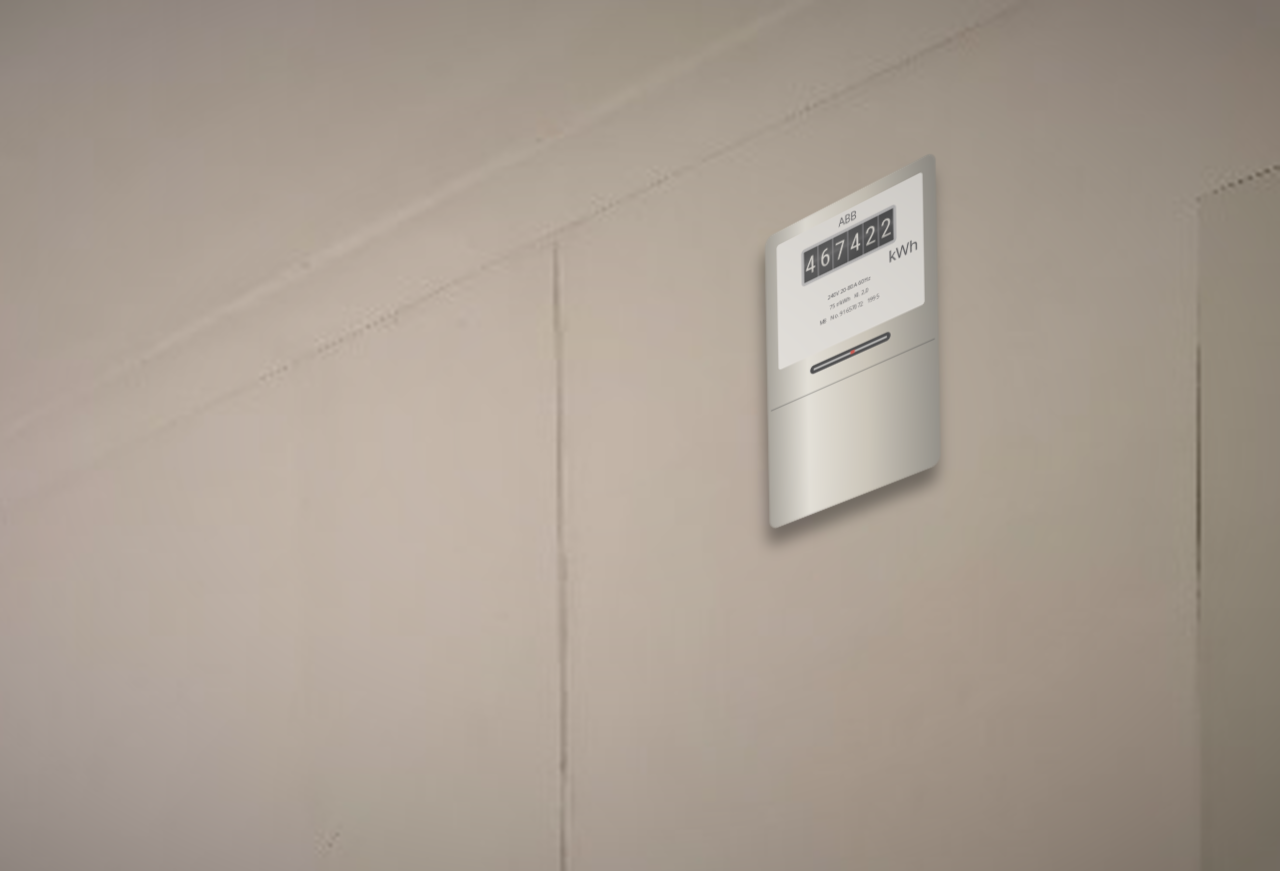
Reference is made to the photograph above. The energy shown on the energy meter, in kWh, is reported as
467422 kWh
